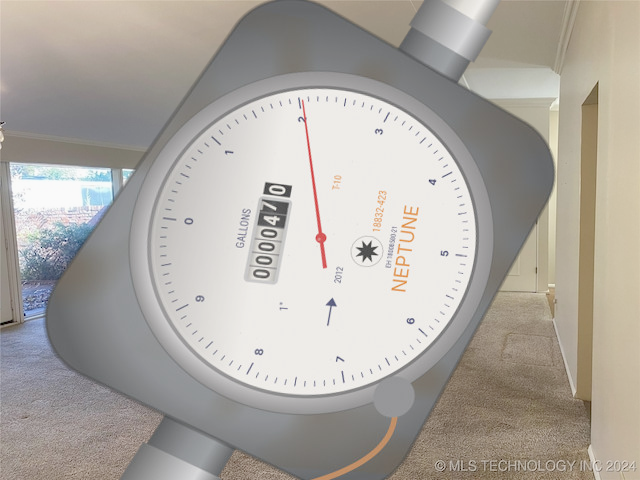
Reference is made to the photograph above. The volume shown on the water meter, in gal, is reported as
472.0 gal
